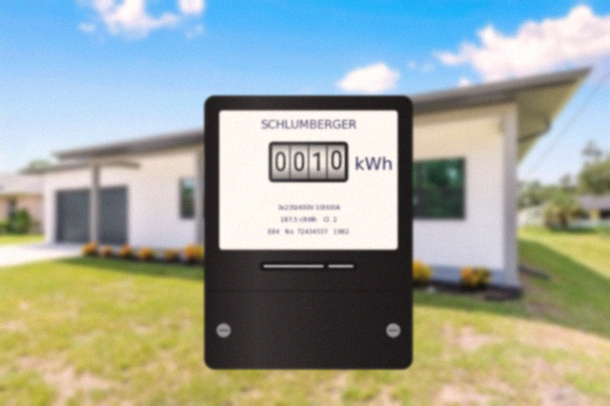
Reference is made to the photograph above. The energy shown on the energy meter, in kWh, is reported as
10 kWh
